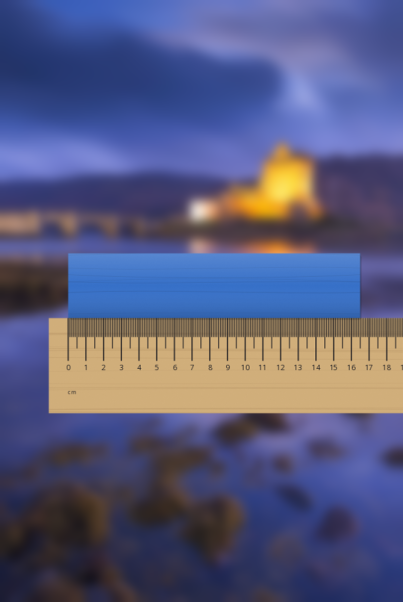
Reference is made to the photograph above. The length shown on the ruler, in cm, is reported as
16.5 cm
